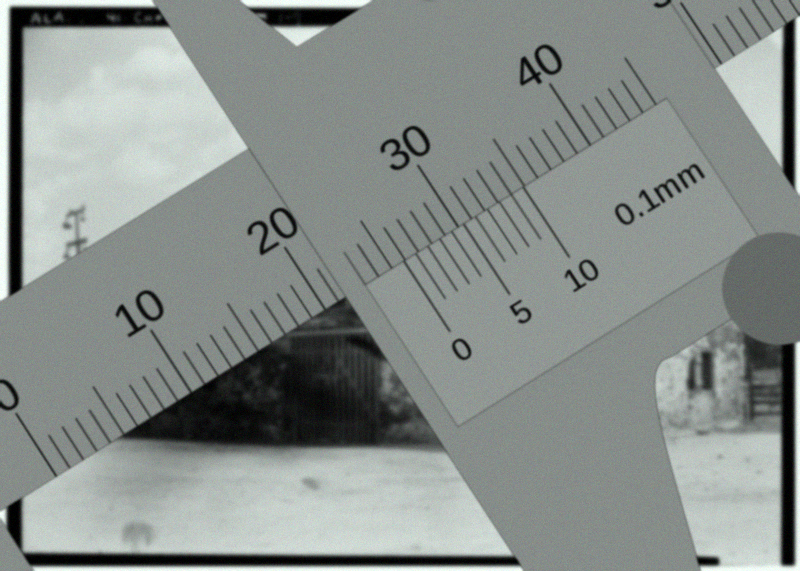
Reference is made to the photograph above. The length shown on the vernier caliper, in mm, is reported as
25.9 mm
